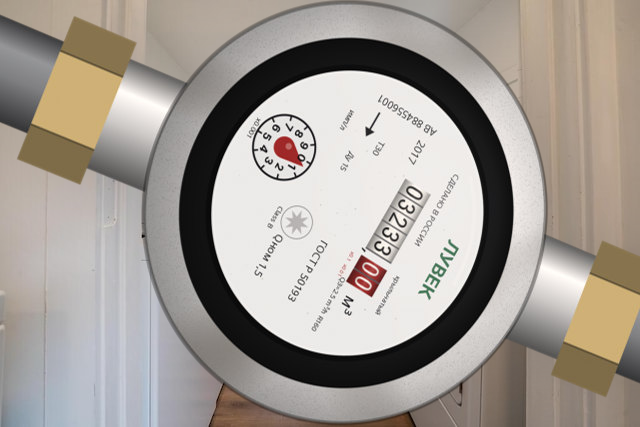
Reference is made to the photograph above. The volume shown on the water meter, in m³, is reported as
3233.000 m³
